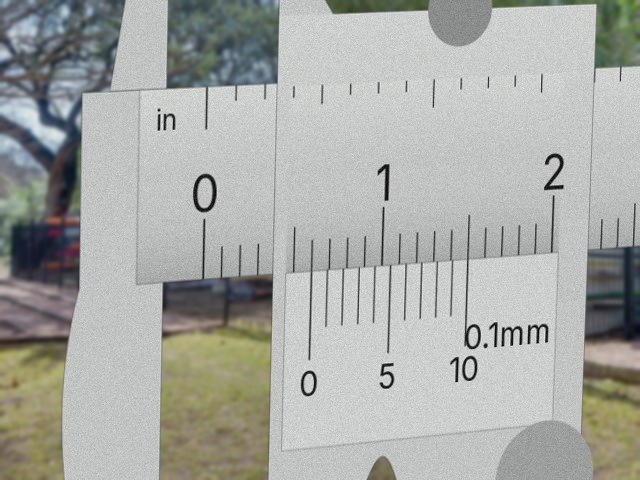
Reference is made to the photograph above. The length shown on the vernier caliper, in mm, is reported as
6.0 mm
